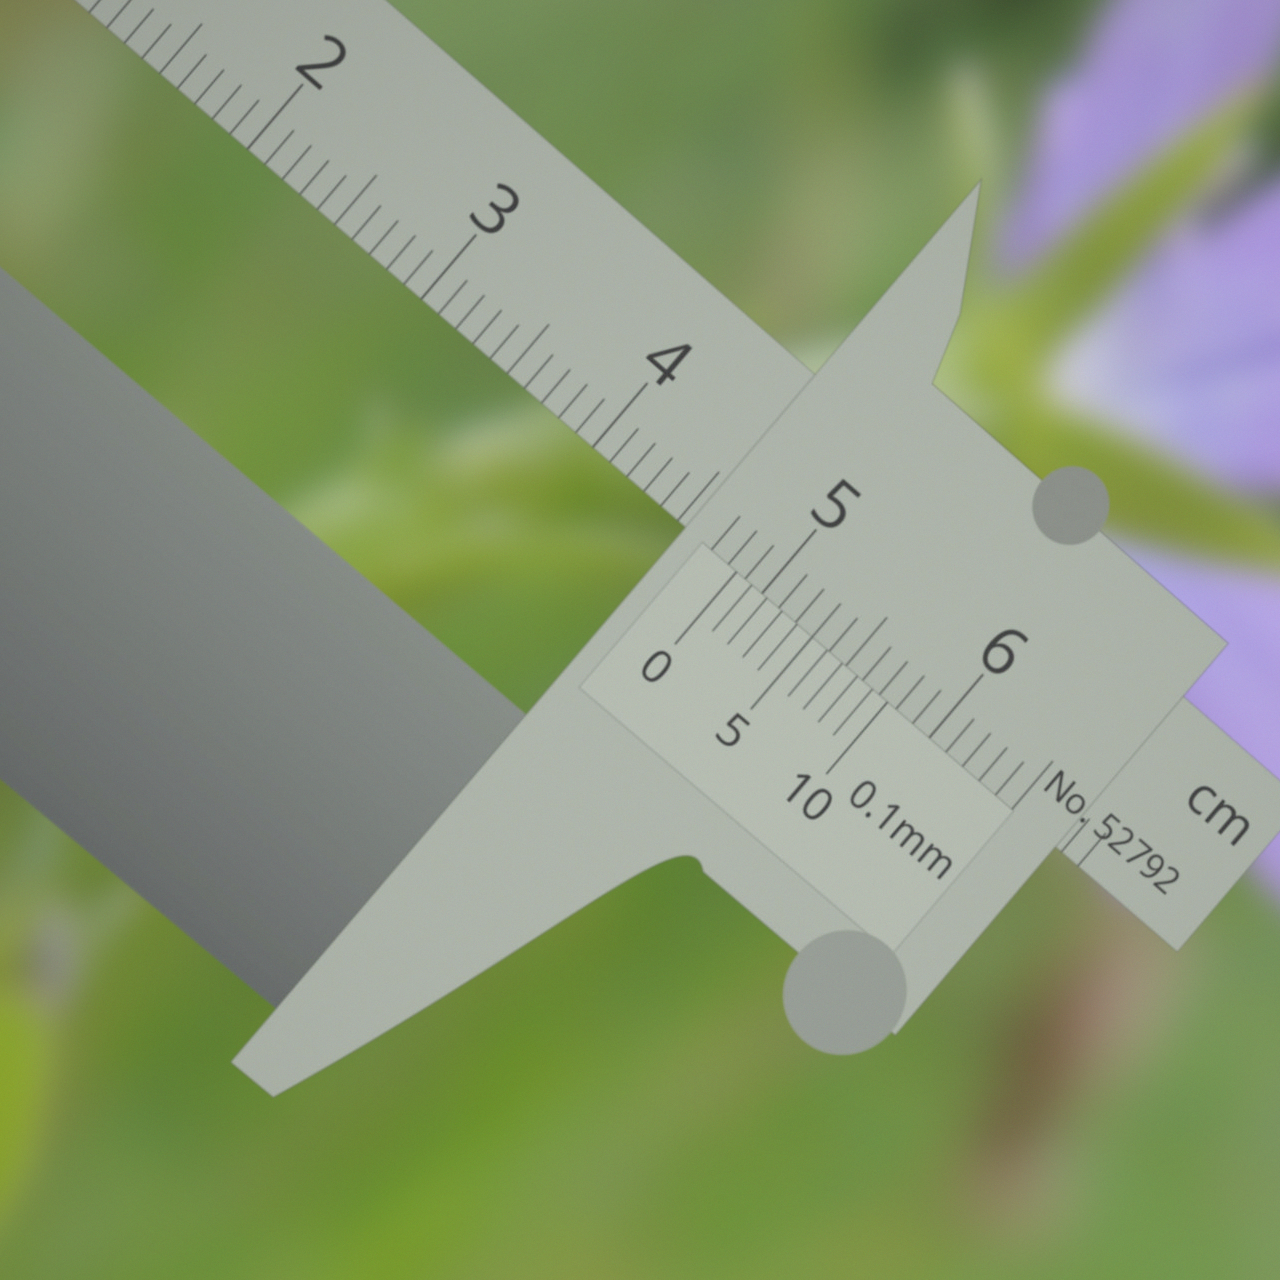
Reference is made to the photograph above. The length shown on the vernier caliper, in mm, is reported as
48.5 mm
